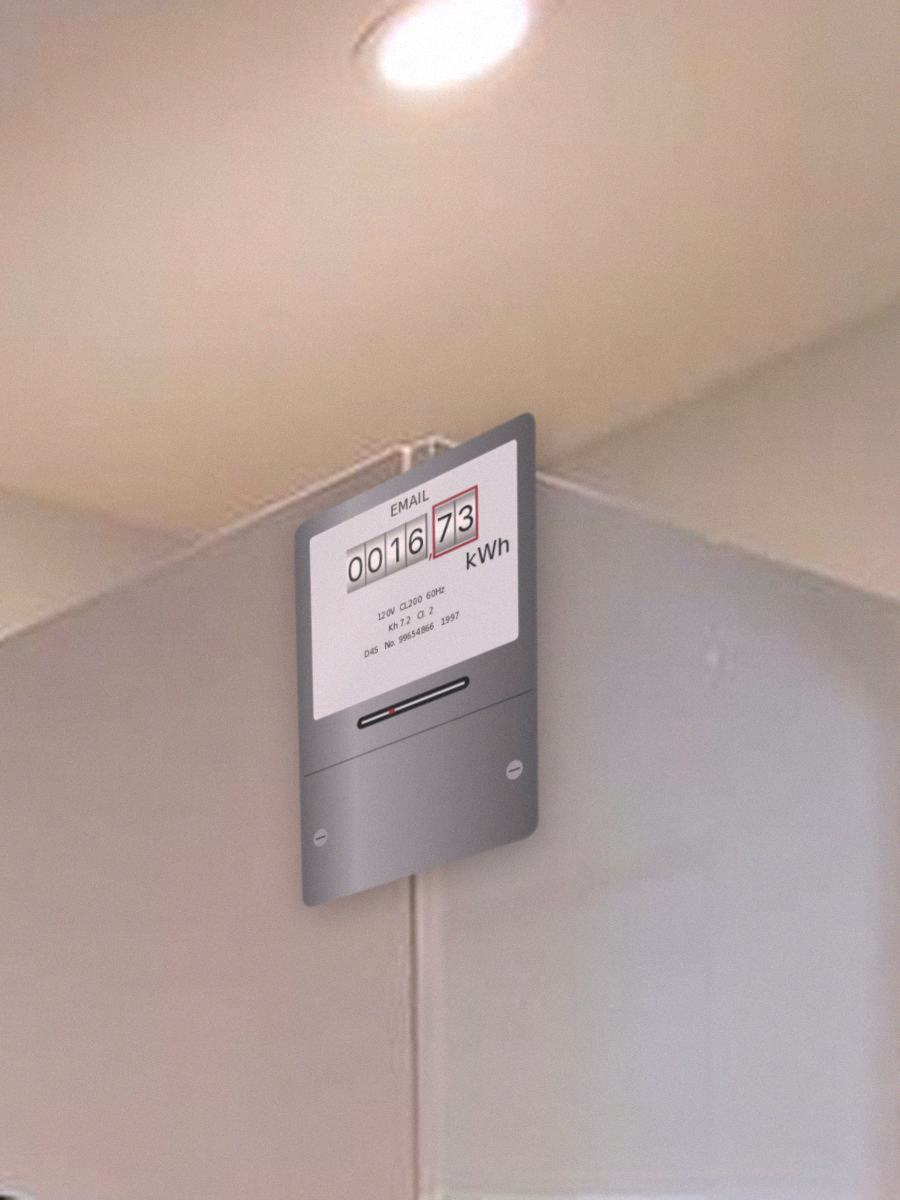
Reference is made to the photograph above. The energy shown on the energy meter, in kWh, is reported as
16.73 kWh
